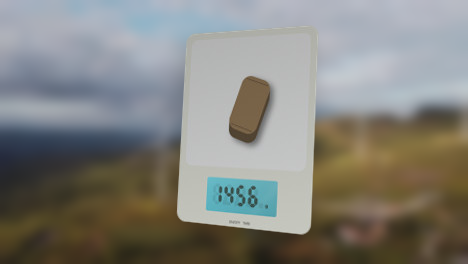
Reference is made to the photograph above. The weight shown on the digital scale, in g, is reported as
1456 g
